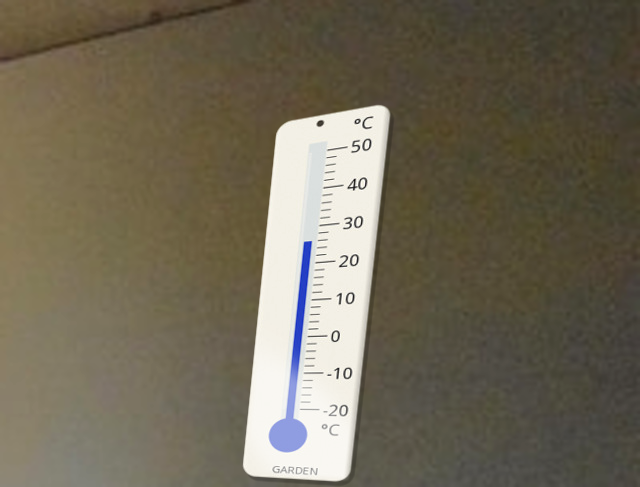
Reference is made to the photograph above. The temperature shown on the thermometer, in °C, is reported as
26 °C
